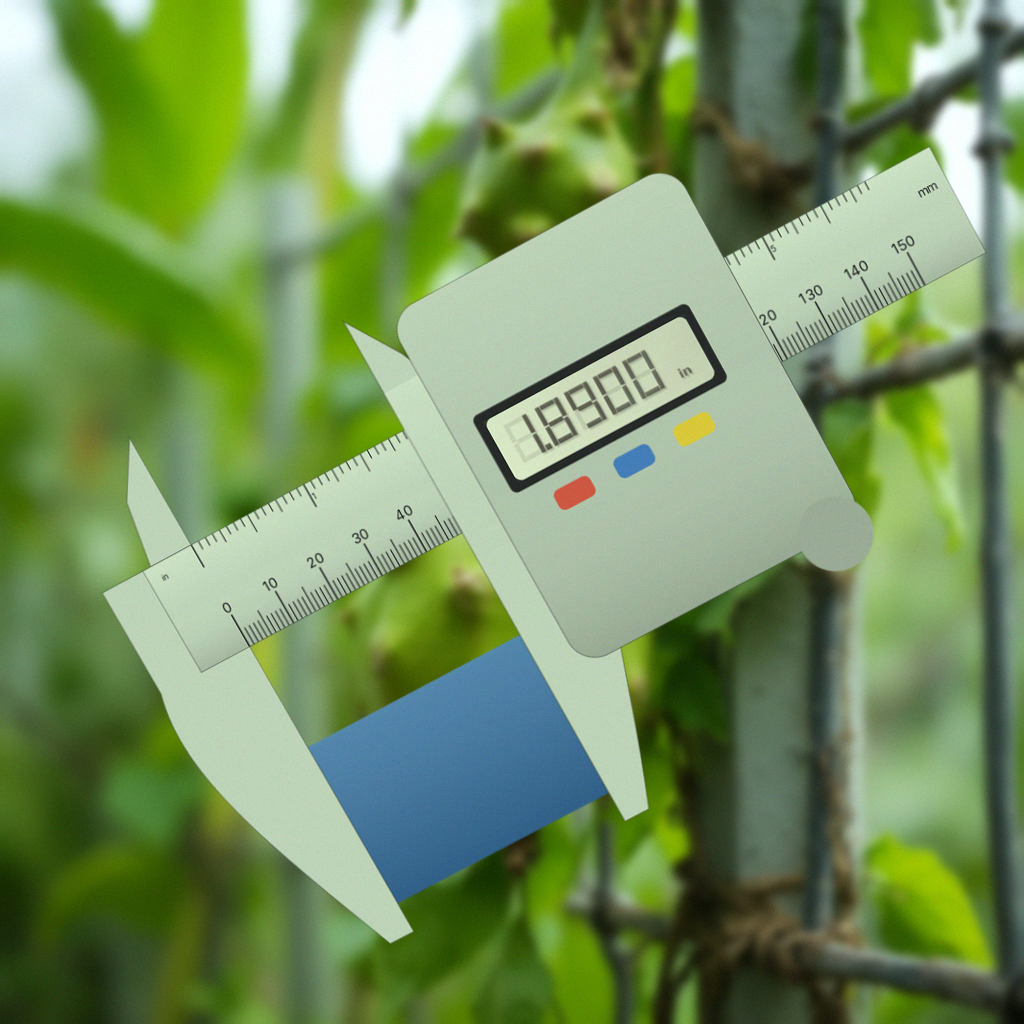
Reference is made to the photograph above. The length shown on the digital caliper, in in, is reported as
1.8900 in
